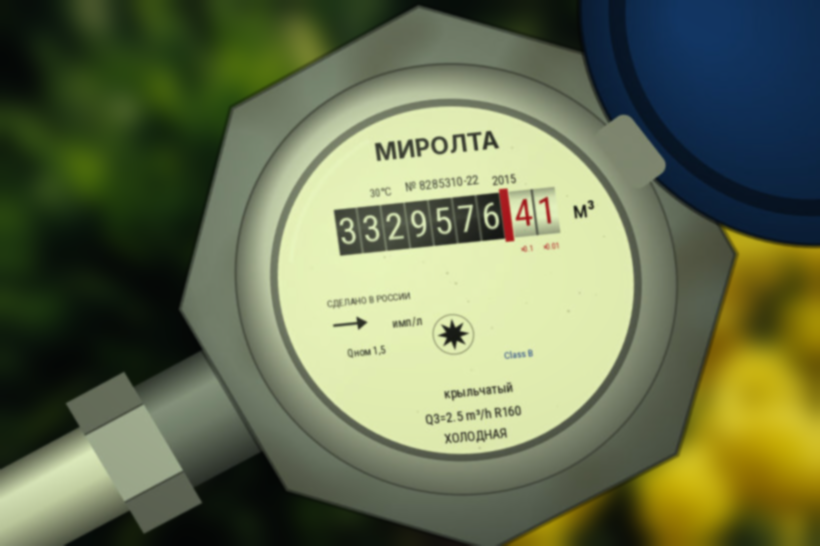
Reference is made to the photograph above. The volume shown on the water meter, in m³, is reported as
3329576.41 m³
